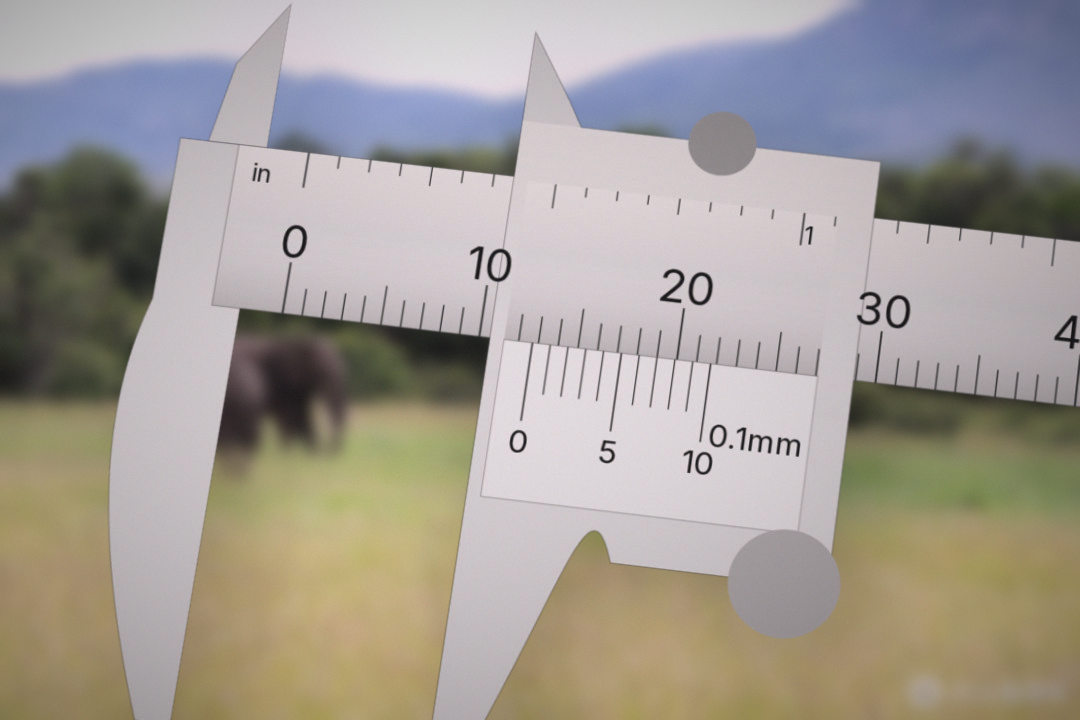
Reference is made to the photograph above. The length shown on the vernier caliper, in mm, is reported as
12.7 mm
